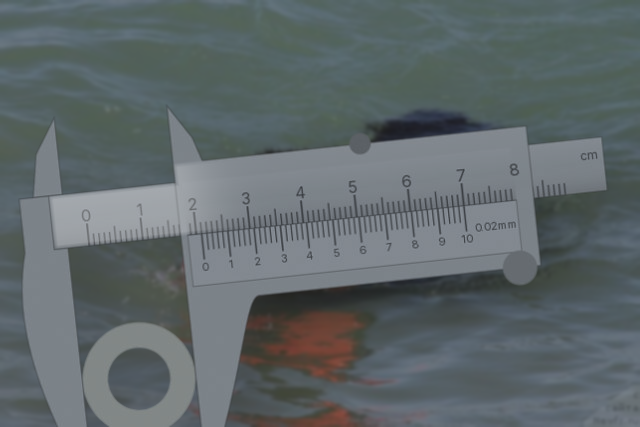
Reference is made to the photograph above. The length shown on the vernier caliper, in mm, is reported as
21.0 mm
